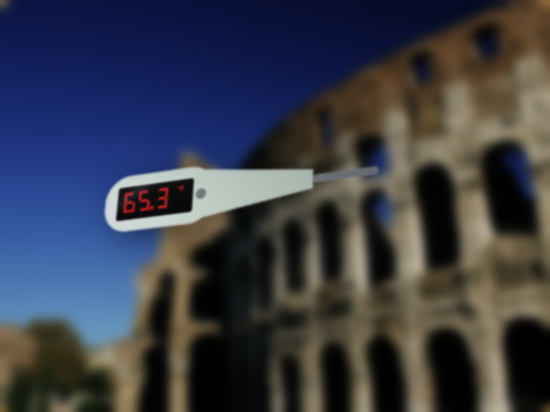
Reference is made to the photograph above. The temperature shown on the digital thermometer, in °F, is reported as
65.3 °F
